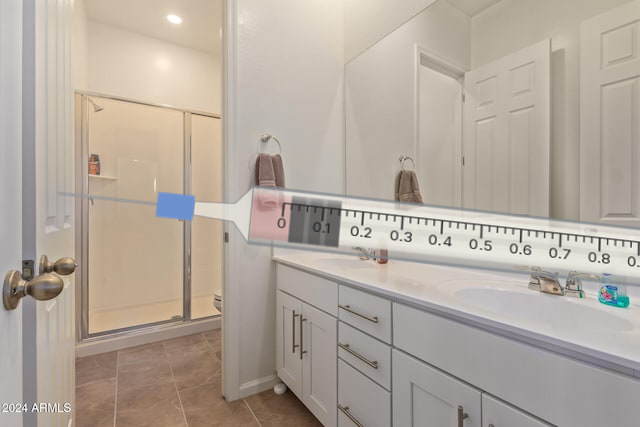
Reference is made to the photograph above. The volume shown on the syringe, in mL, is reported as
0.02 mL
